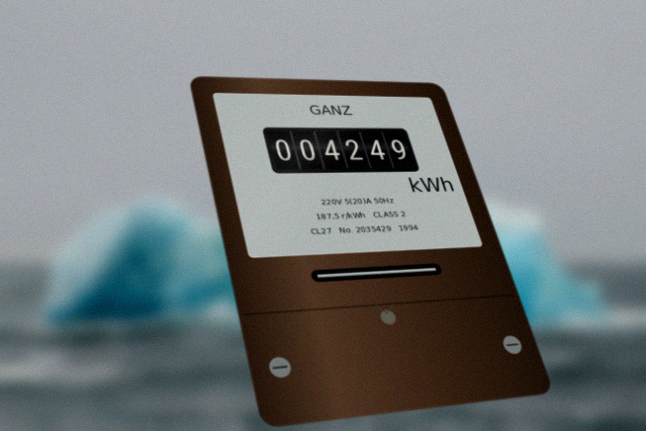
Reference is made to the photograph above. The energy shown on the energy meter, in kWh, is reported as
4249 kWh
